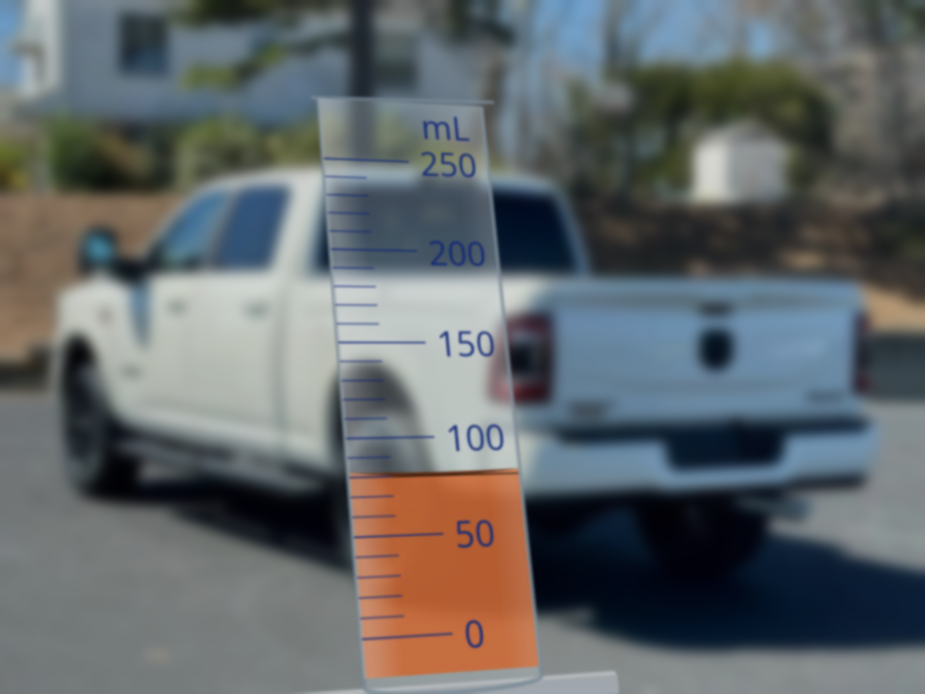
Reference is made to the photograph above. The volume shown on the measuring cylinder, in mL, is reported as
80 mL
